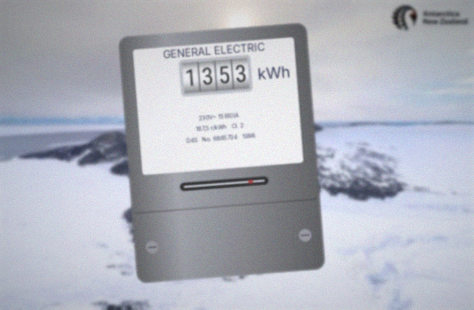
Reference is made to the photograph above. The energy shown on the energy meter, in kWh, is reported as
1353 kWh
